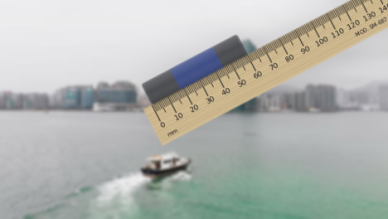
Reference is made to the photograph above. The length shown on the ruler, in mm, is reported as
60 mm
